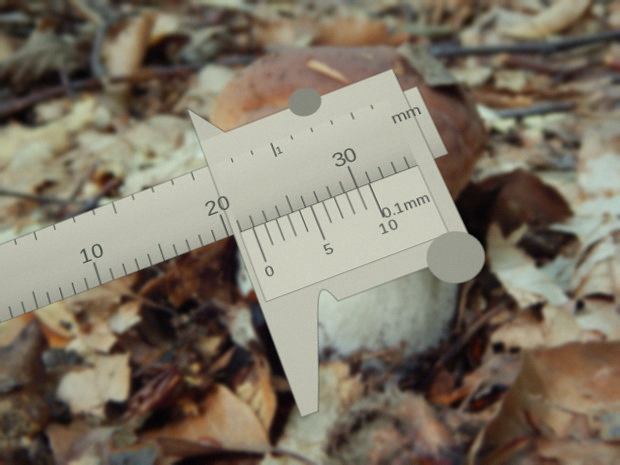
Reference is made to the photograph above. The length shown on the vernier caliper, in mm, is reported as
21.9 mm
